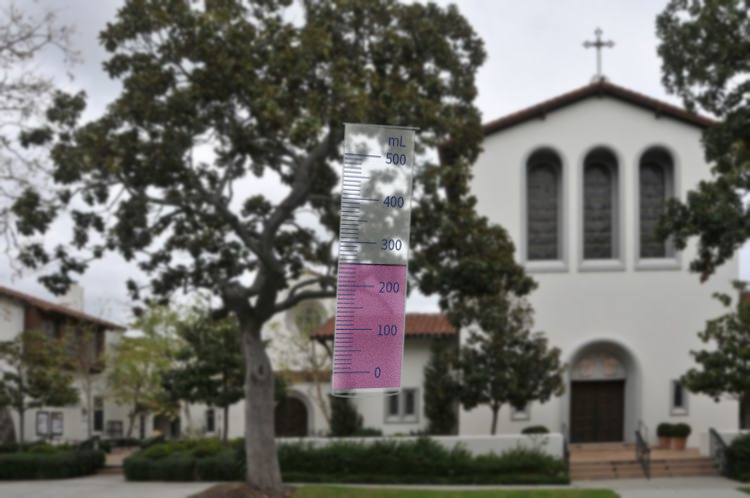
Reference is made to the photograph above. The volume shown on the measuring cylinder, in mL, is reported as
250 mL
